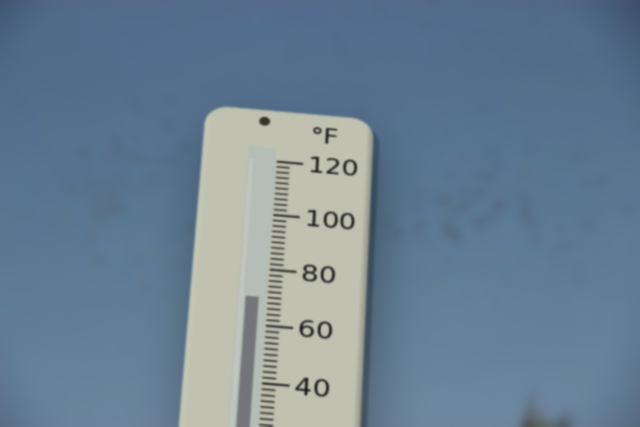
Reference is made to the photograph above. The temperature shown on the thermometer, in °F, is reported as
70 °F
